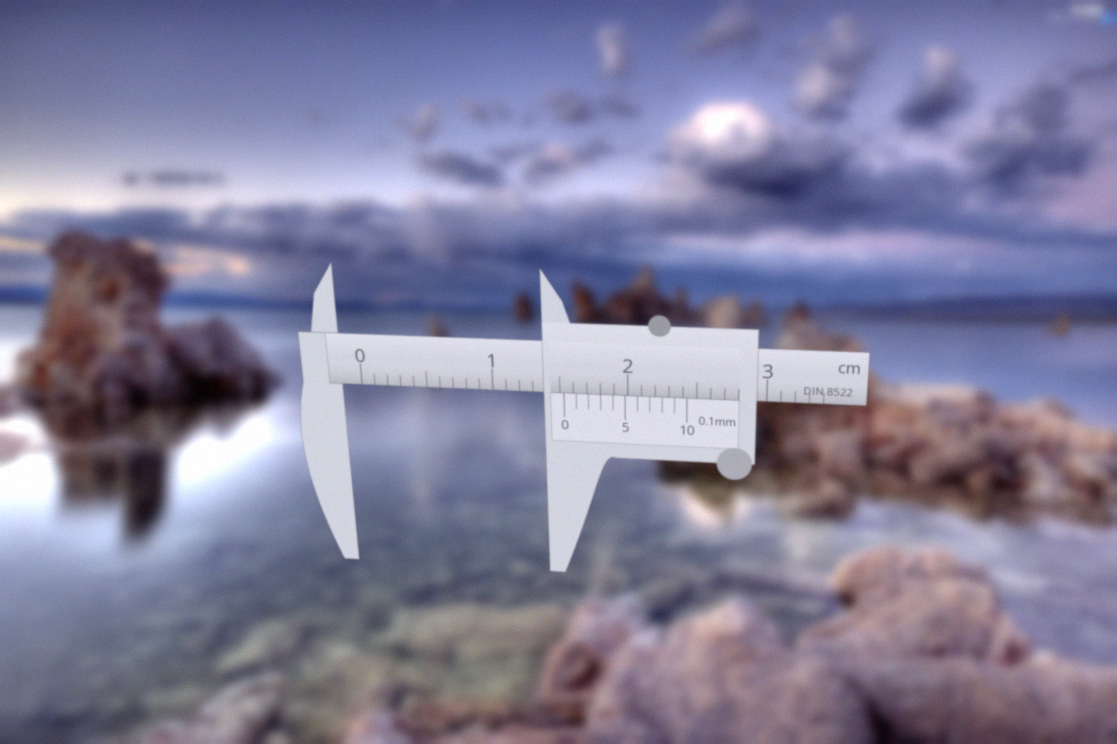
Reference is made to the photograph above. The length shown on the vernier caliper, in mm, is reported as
15.3 mm
